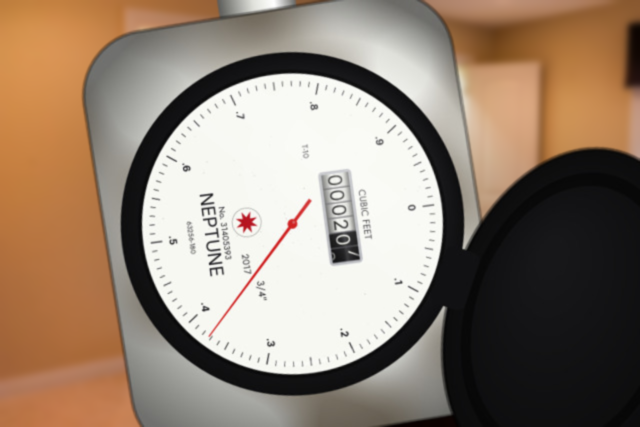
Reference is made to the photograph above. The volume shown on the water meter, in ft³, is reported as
207.37 ft³
